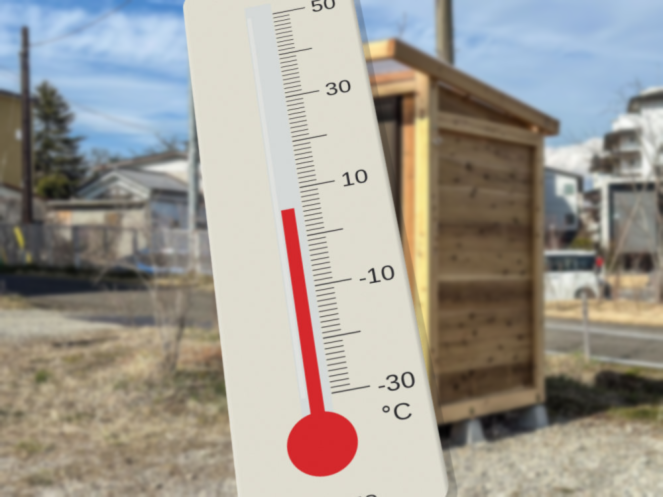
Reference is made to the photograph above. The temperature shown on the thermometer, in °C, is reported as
6 °C
